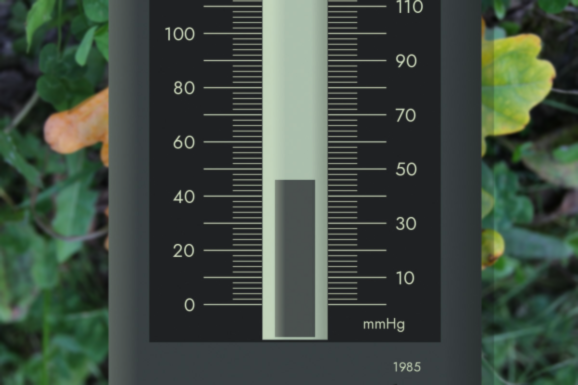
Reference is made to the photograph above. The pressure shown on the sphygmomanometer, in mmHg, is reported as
46 mmHg
